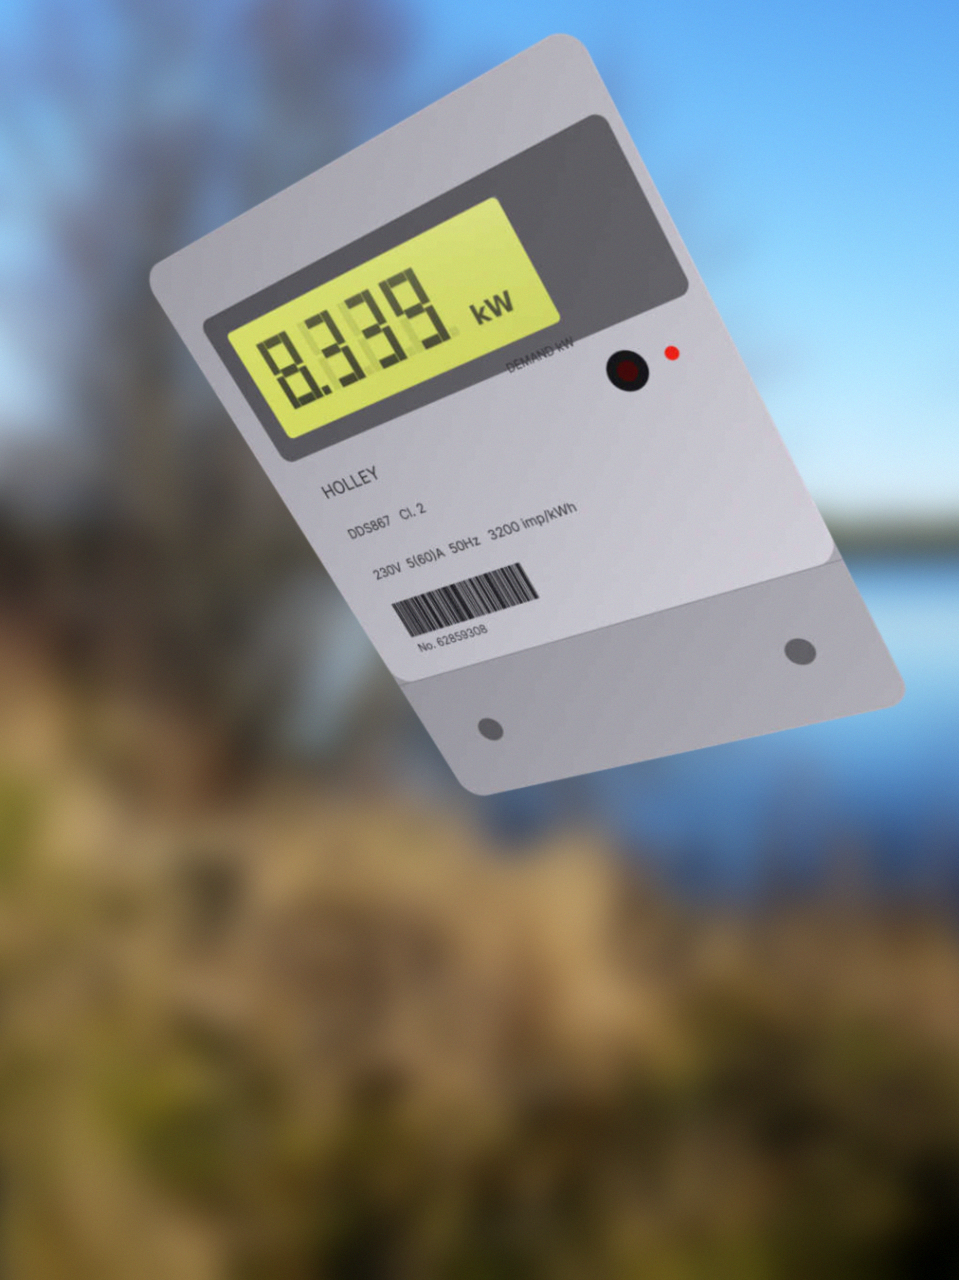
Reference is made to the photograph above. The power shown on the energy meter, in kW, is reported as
8.339 kW
